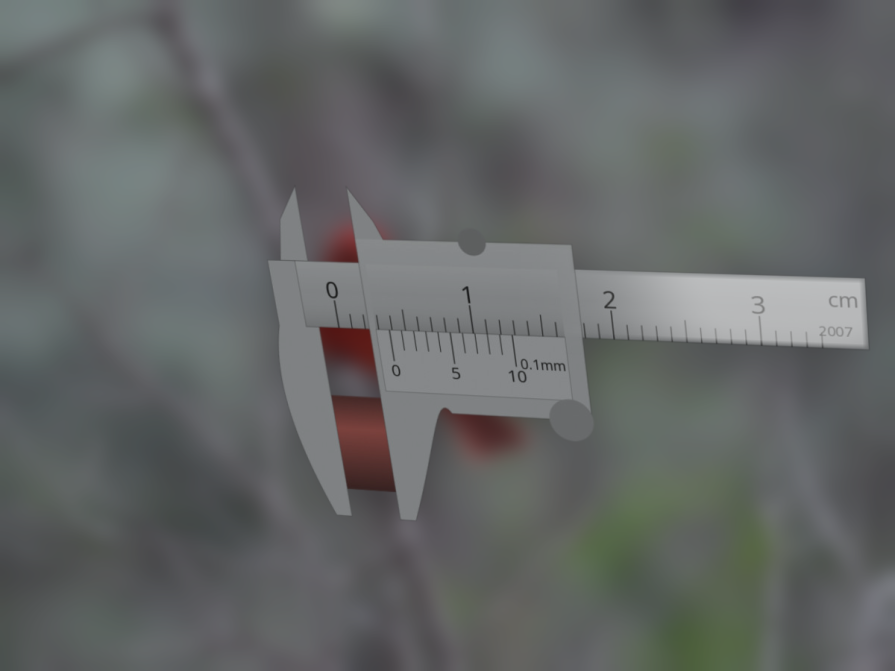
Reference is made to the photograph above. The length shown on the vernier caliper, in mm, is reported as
3.8 mm
